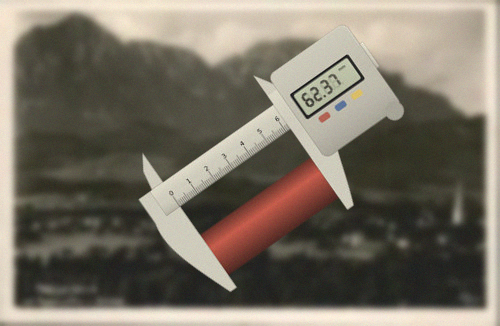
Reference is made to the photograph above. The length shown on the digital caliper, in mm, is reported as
62.37 mm
